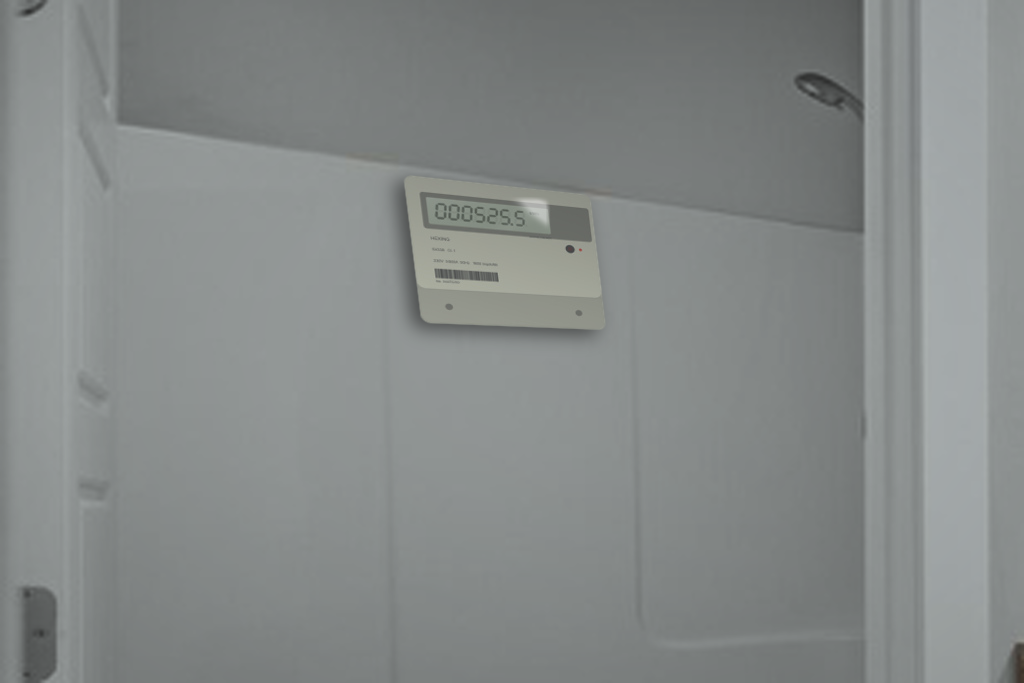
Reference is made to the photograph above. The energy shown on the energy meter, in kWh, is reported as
525.5 kWh
